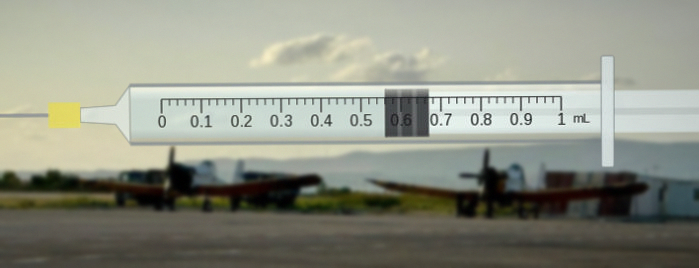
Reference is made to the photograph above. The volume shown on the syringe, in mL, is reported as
0.56 mL
